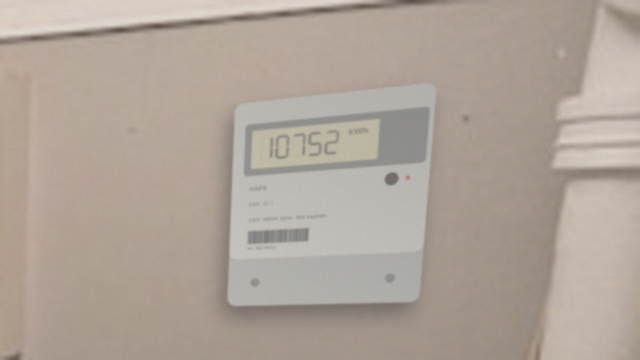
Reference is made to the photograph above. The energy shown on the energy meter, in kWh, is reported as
10752 kWh
